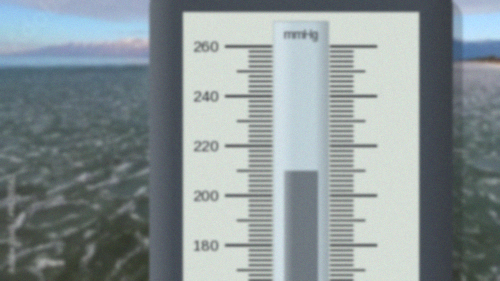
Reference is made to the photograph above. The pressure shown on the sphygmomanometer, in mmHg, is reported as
210 mmHg
